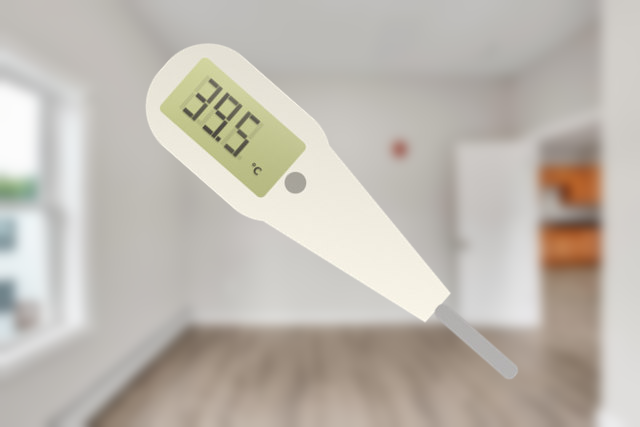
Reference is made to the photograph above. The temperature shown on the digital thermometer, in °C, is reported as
39.5 °C
